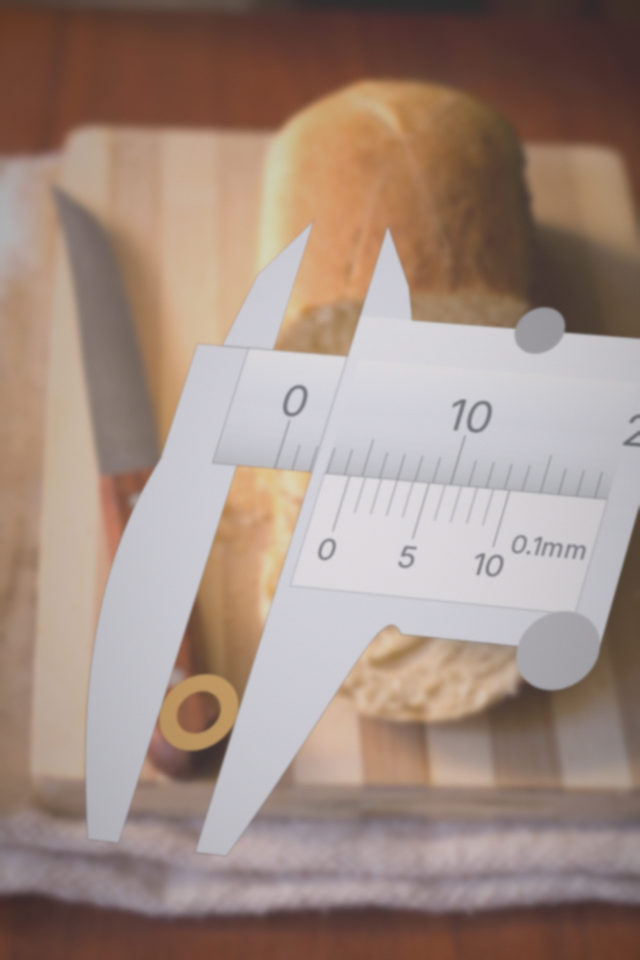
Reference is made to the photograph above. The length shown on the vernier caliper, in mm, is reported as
4.3 mm
